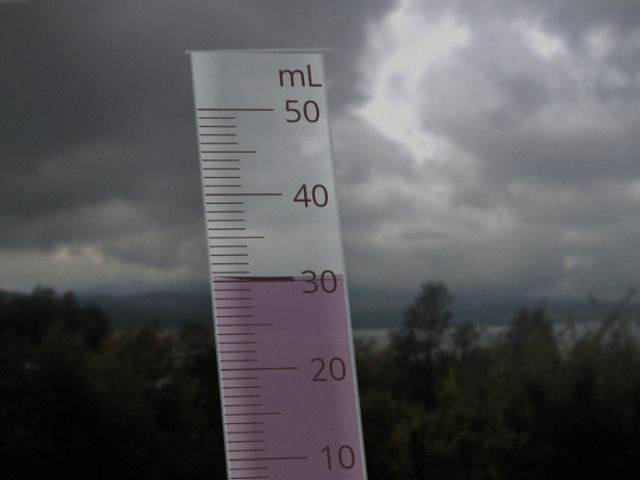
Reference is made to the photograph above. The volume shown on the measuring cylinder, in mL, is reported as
30 mL
